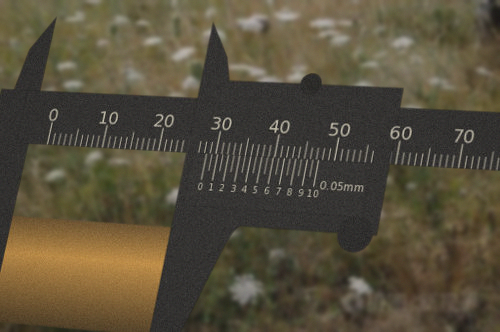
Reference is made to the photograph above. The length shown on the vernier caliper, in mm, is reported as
28.4 mm
